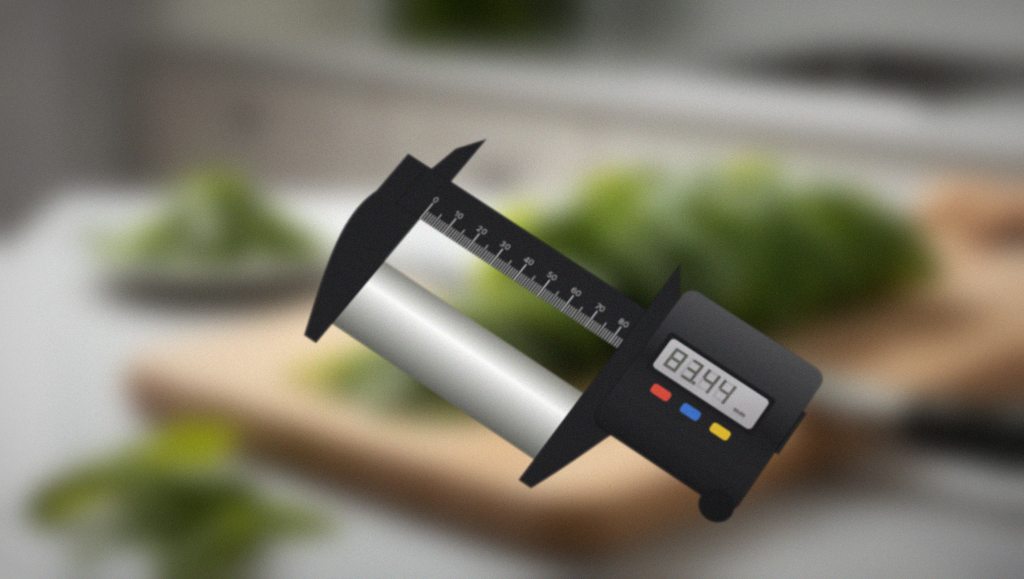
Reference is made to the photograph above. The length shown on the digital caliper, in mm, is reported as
83.44 mm
